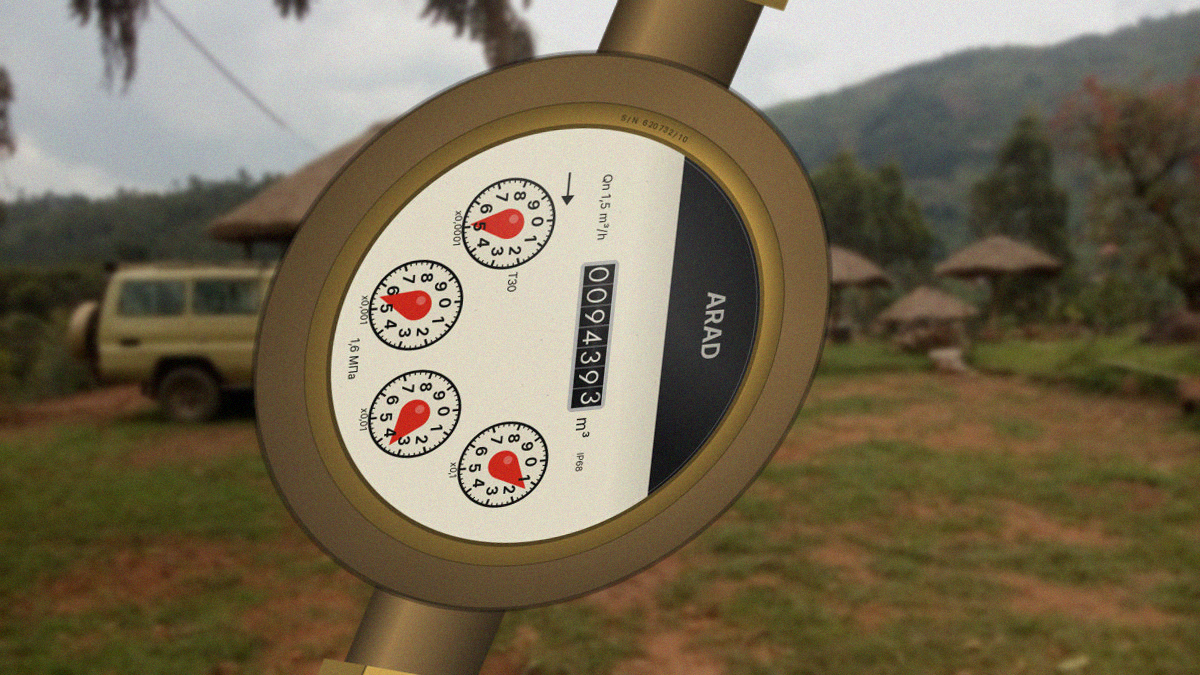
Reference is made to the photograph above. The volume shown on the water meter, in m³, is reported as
94393.1355 m³
